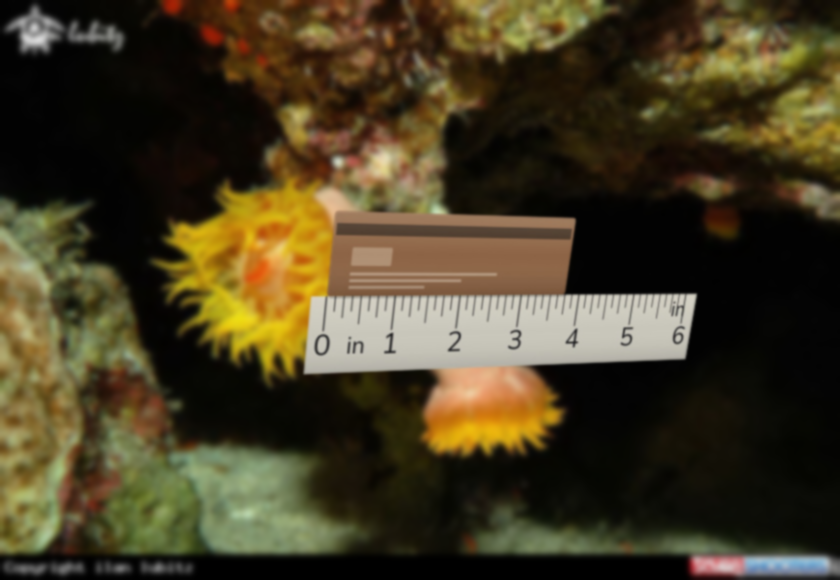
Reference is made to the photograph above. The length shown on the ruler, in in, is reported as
3.75 in
